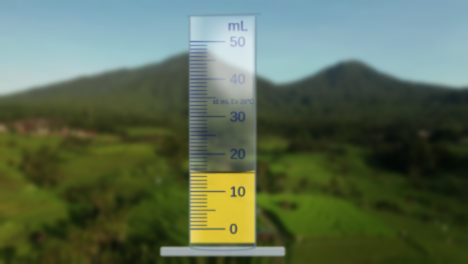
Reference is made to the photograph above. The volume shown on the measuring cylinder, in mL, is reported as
15 mL
